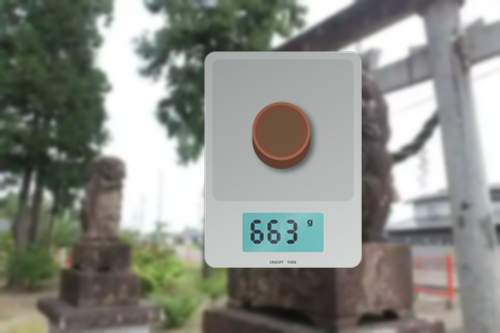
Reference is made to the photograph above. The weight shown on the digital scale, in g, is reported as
663 g
